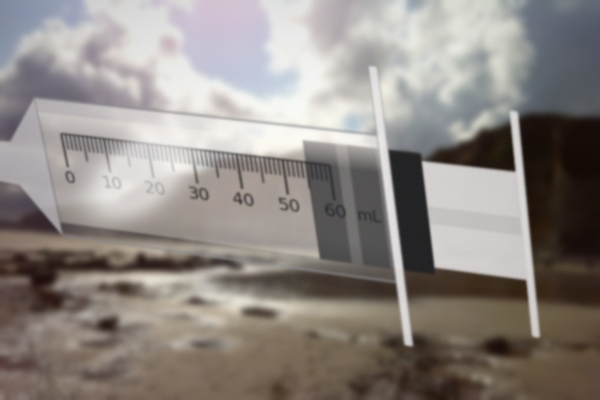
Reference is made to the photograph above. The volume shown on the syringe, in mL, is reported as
55 mL
